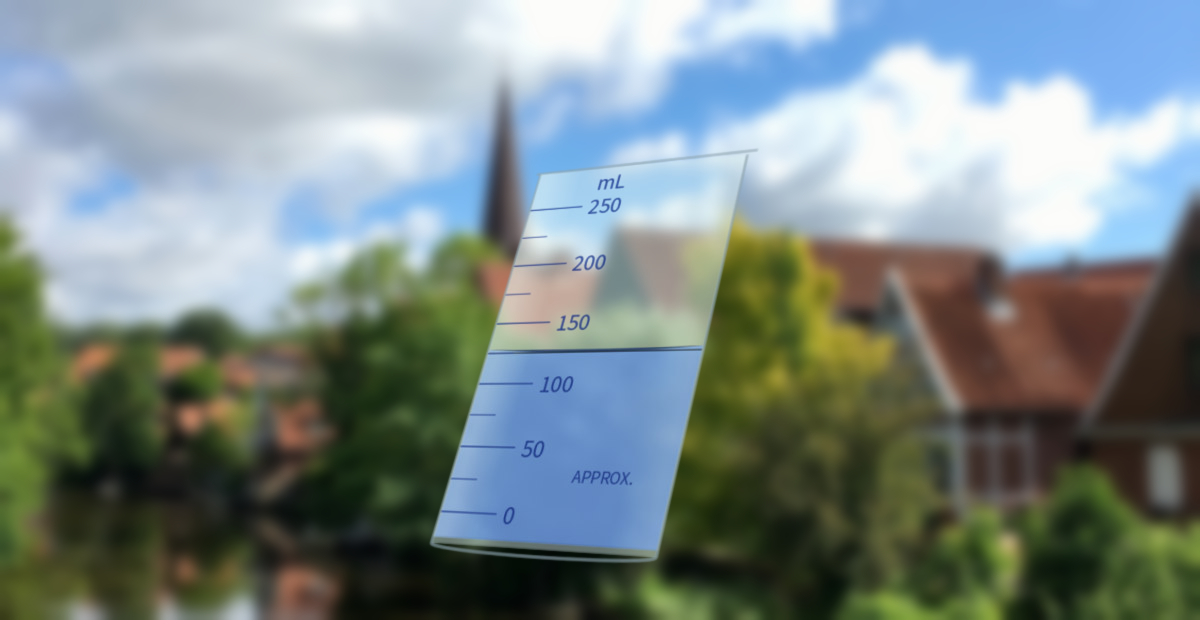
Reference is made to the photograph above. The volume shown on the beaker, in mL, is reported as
125 mL
